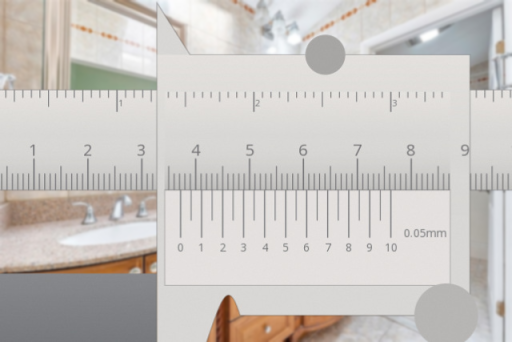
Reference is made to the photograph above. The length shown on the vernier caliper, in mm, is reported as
37.2 mm
